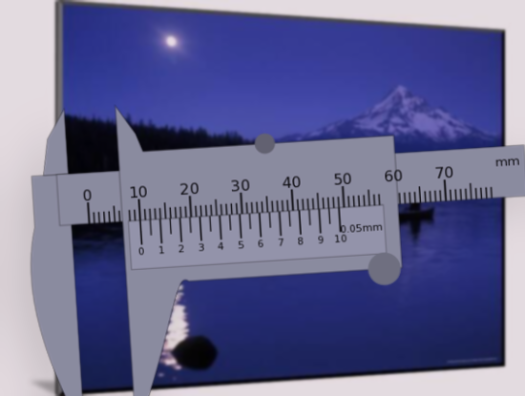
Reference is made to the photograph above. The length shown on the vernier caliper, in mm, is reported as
10.0 mm
